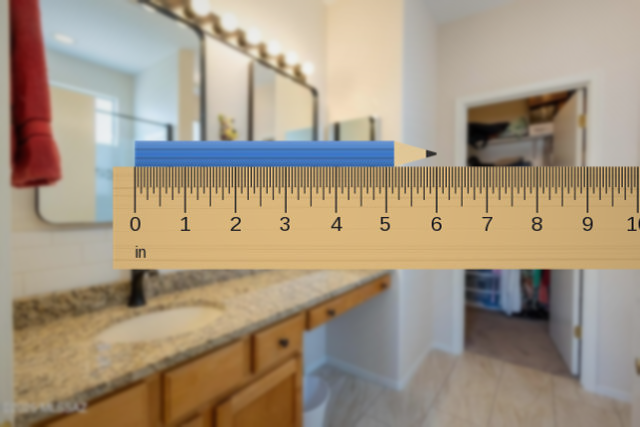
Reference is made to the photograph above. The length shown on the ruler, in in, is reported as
6 in
